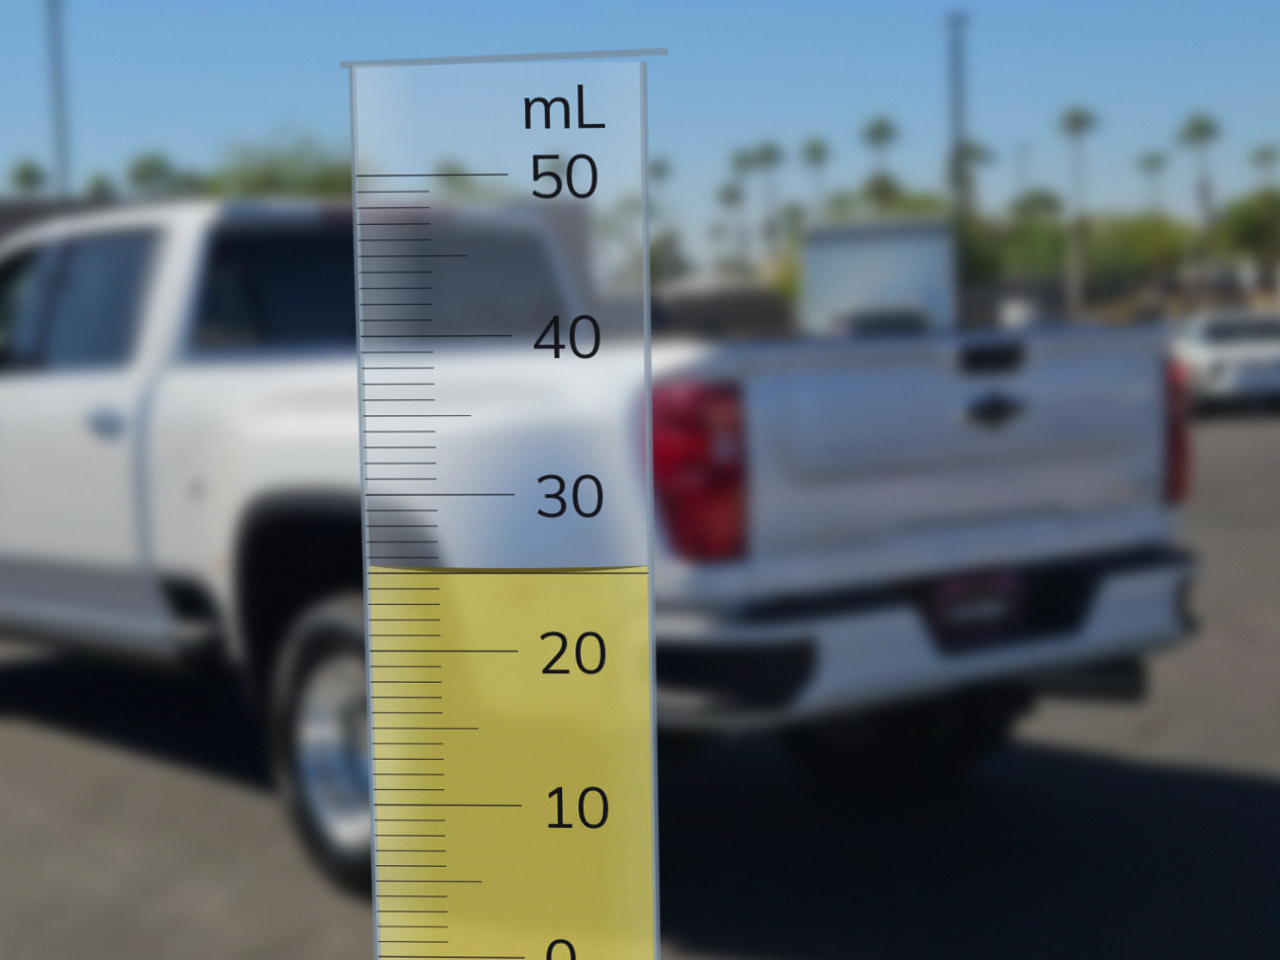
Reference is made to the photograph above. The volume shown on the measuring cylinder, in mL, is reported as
25 mL
